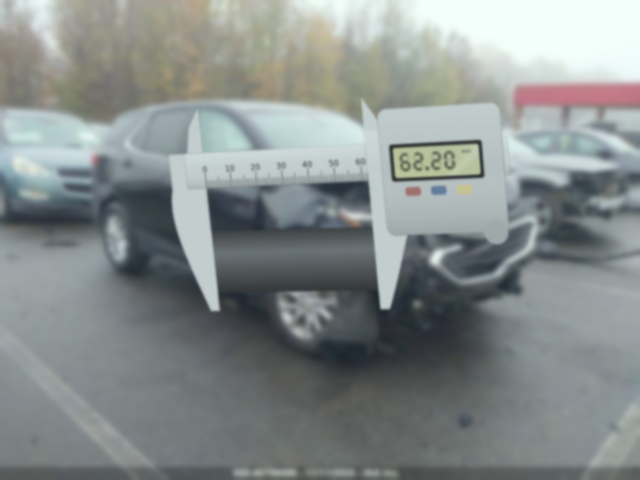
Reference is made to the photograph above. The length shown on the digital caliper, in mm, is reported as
62.20 mm
